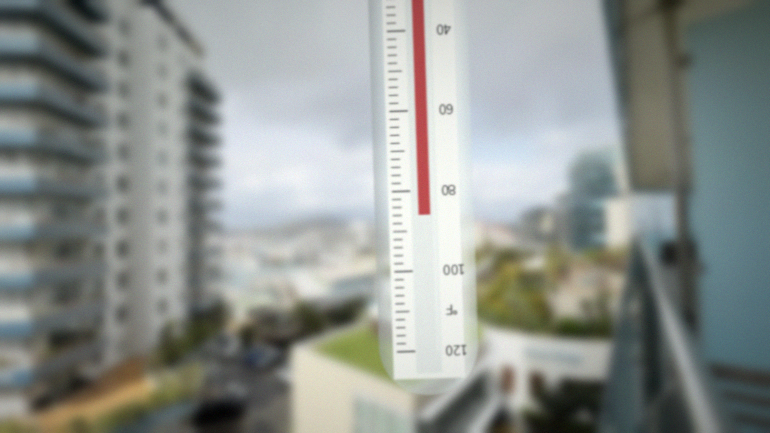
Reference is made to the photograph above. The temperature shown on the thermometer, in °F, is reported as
86 °F
